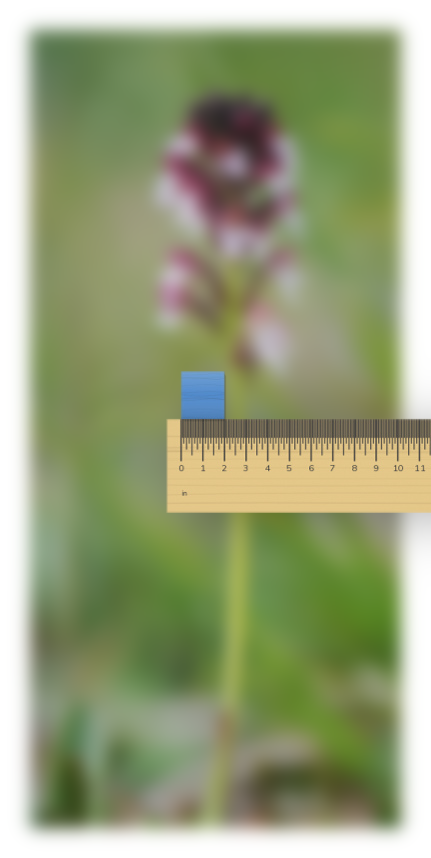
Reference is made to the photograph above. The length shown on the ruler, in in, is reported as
2 in
